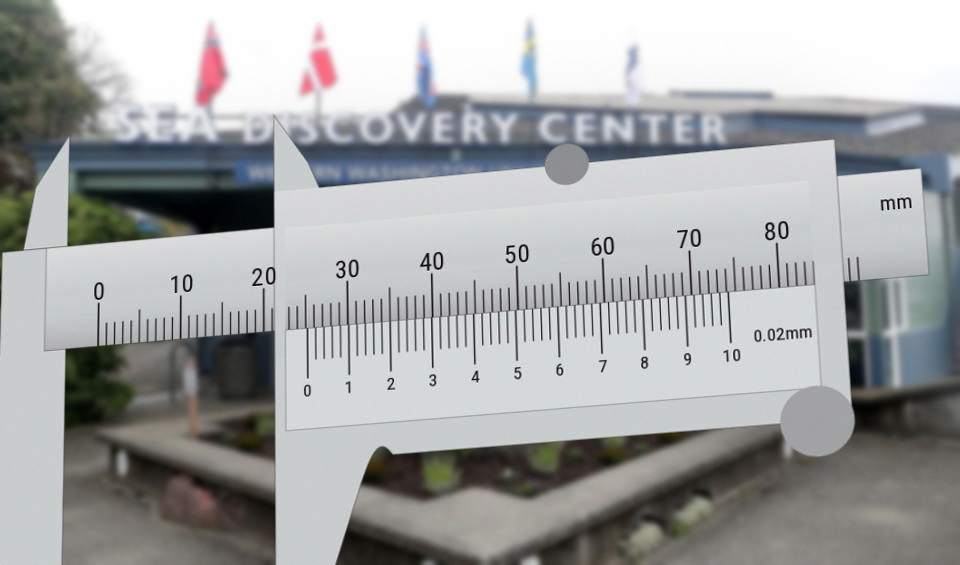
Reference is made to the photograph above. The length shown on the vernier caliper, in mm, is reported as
25.2 mm
